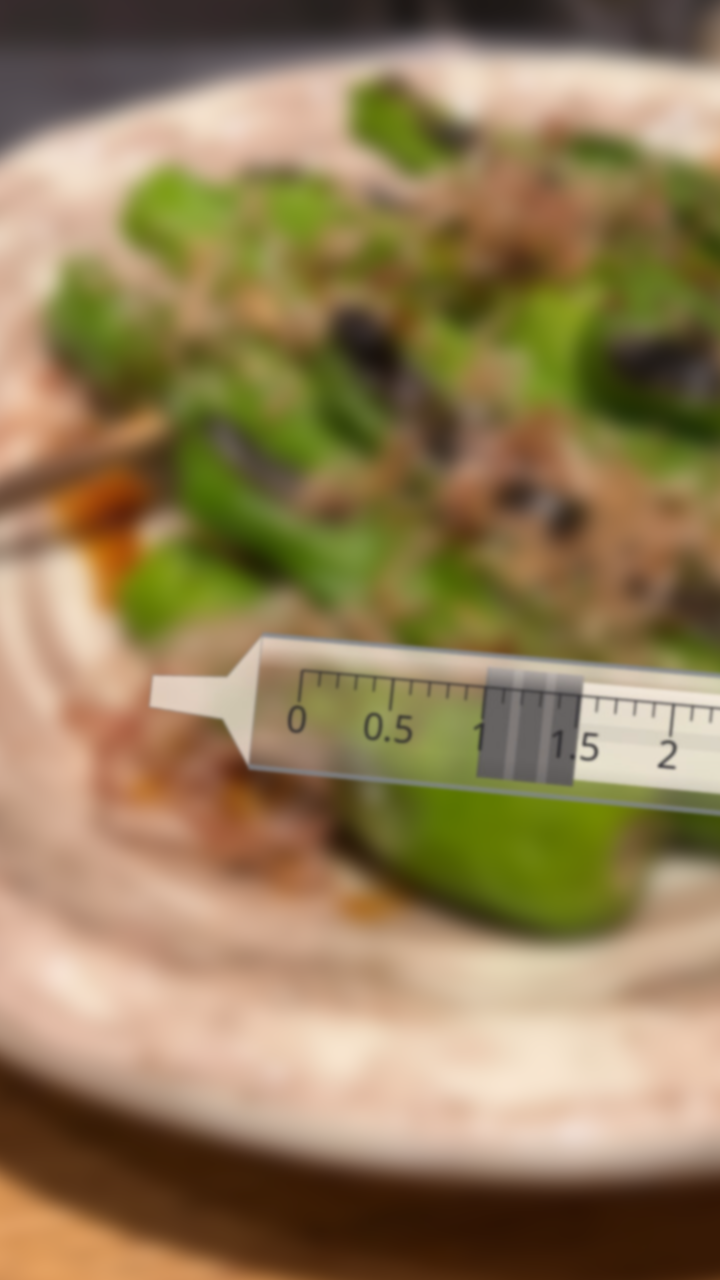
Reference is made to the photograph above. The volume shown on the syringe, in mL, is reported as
1 mL
